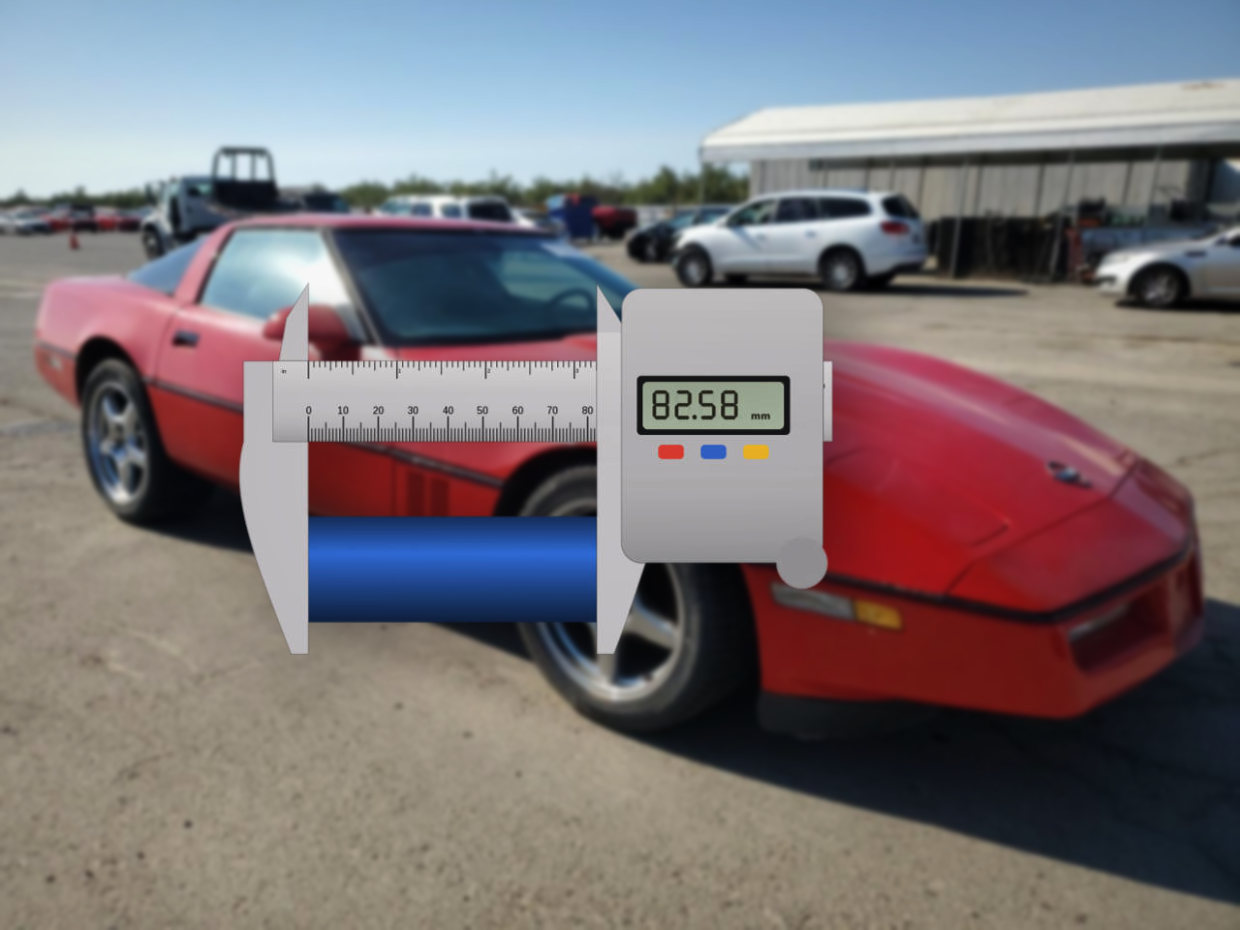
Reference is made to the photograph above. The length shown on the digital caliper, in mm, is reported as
82.58 mm
